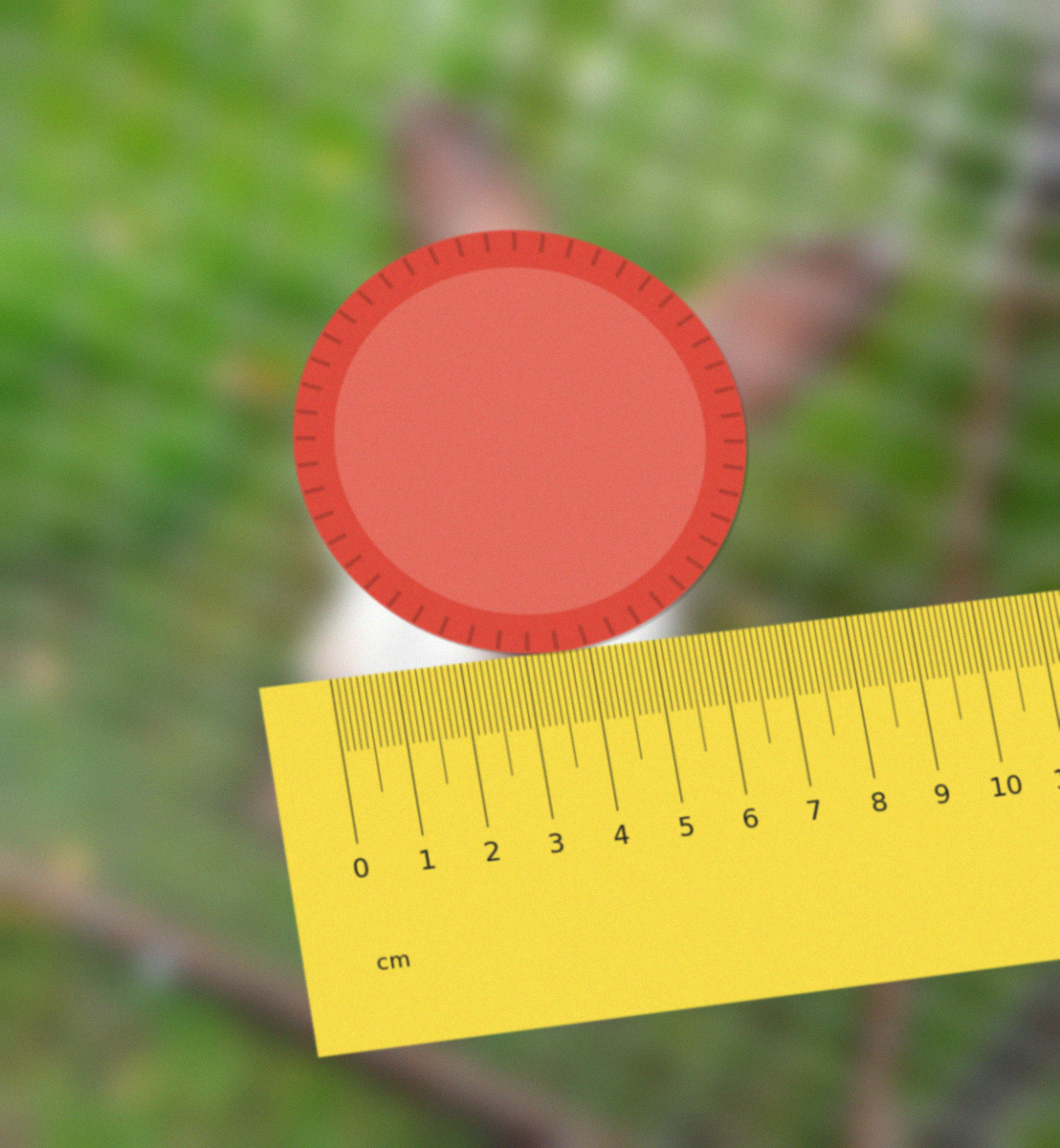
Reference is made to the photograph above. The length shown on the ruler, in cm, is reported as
7 cm
